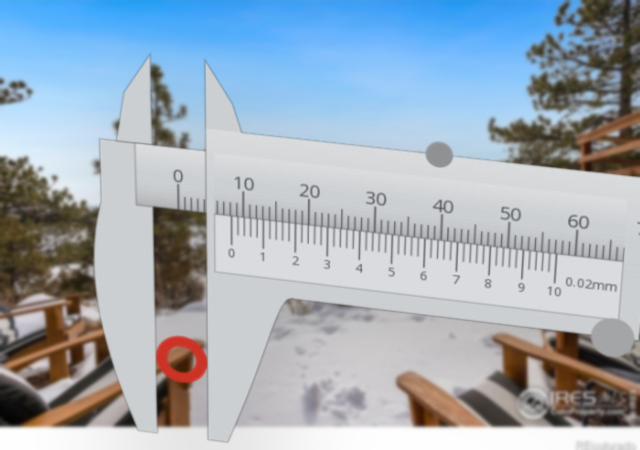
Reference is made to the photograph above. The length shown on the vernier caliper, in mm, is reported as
8.2 mm
